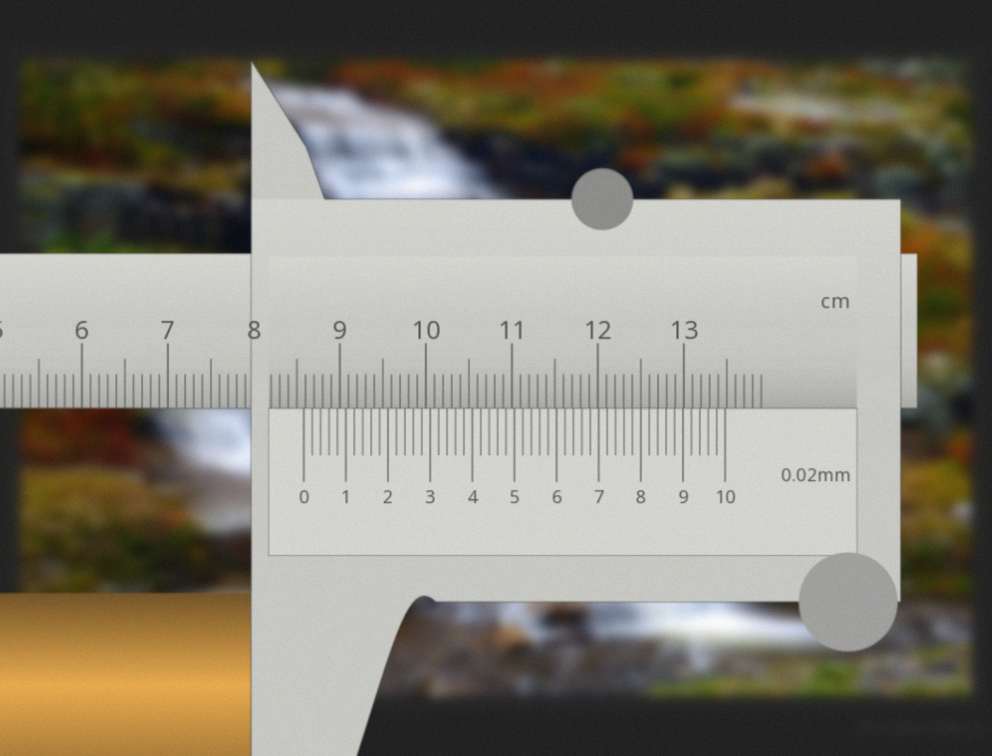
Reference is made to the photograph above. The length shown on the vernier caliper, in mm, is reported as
85.8 mm
